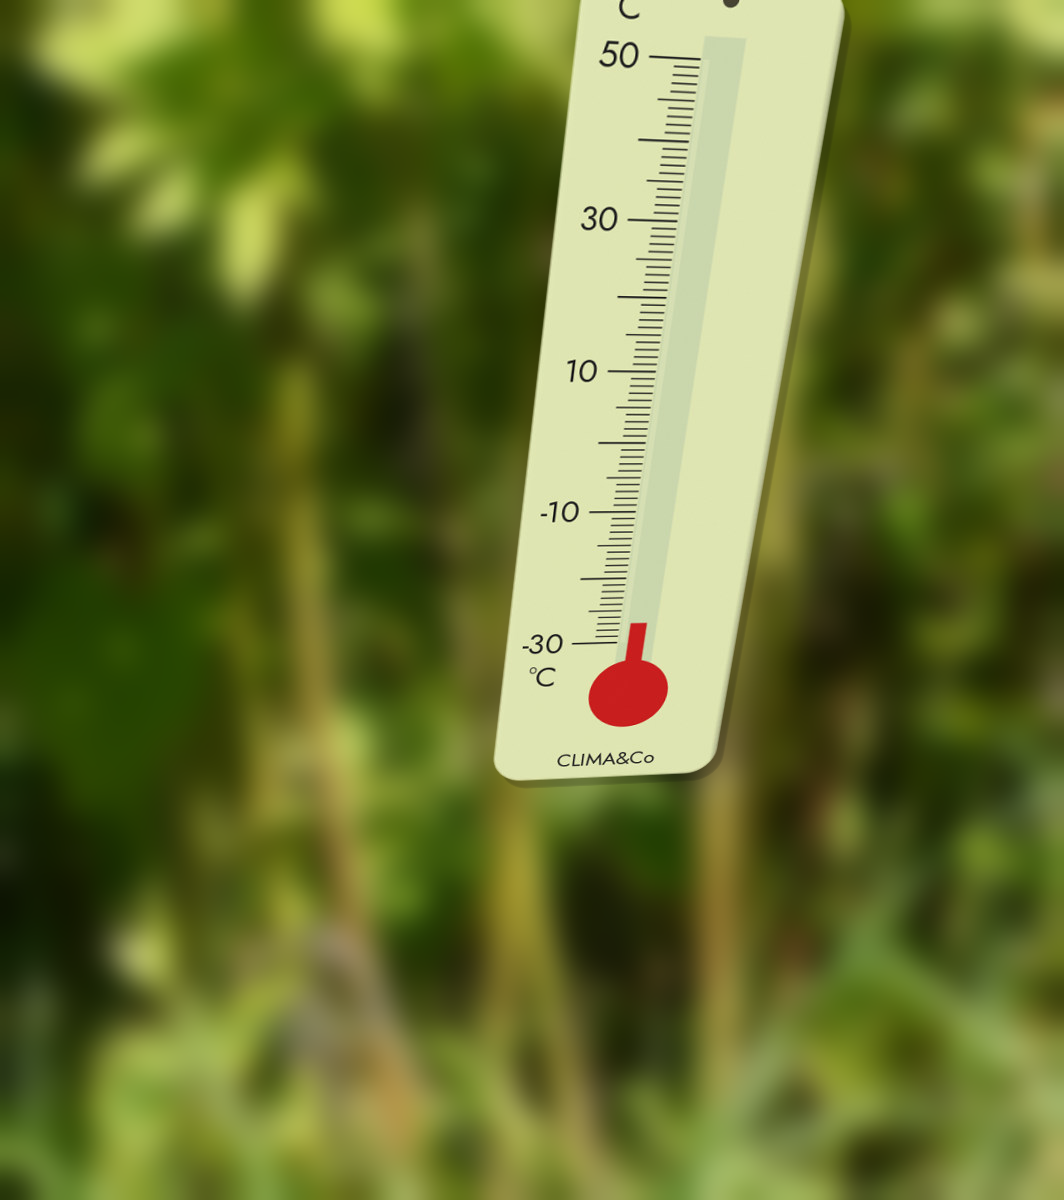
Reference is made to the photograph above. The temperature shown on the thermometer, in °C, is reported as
-27 °C
